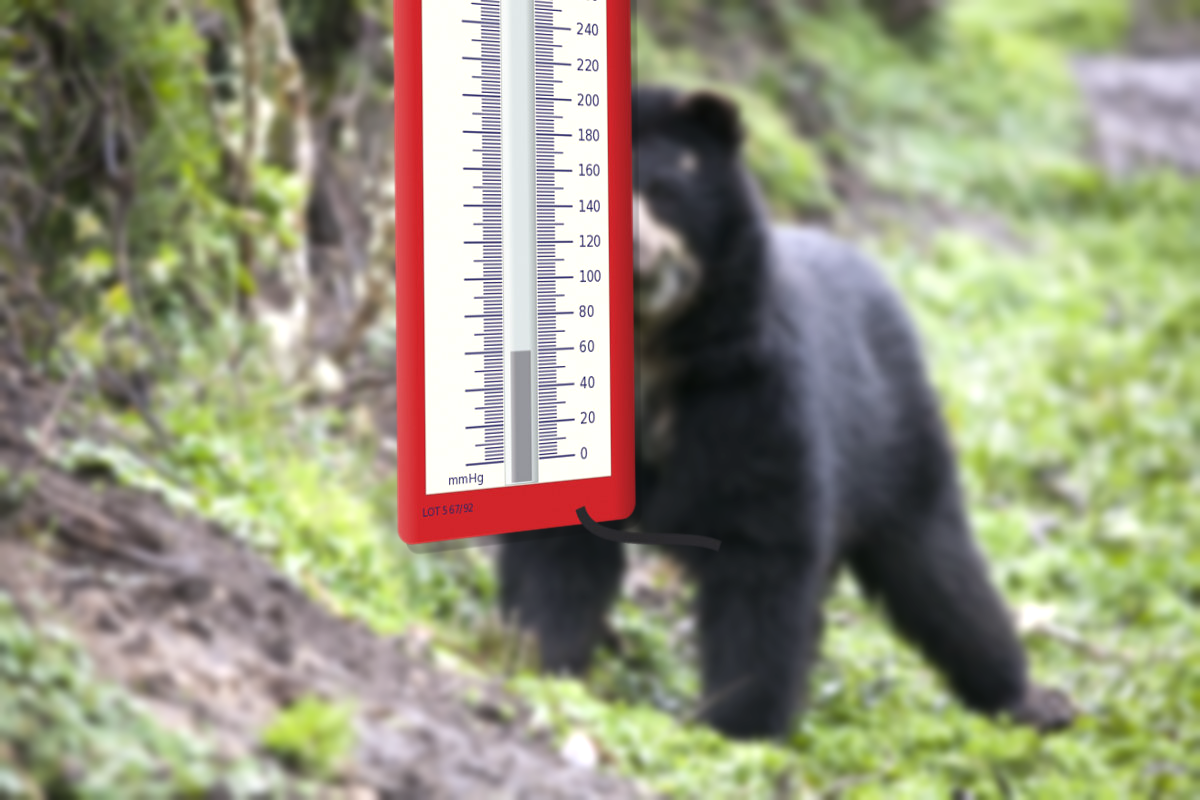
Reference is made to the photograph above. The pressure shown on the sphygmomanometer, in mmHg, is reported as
60 mmHg
